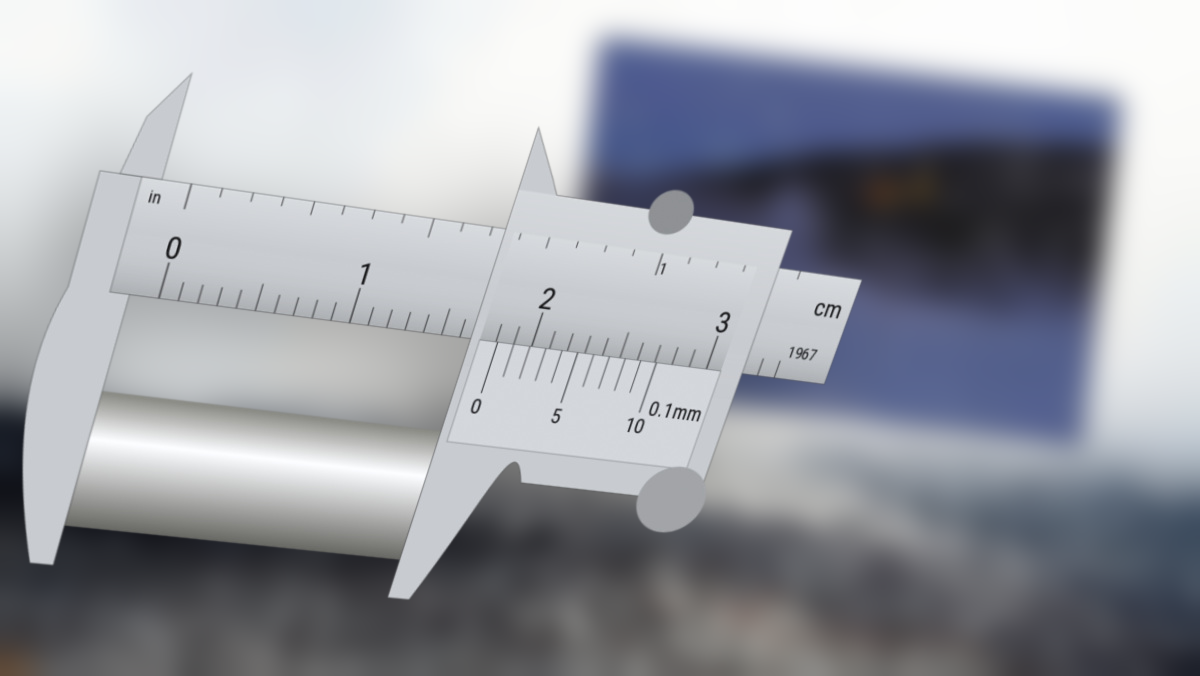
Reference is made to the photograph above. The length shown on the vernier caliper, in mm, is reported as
18.1 mm
